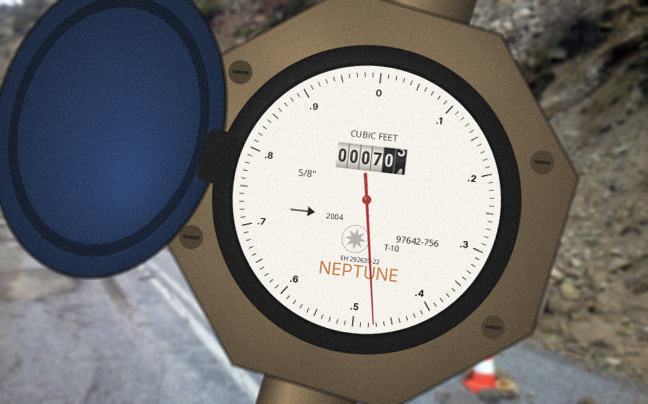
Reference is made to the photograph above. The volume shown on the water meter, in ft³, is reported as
703.47 ft³
